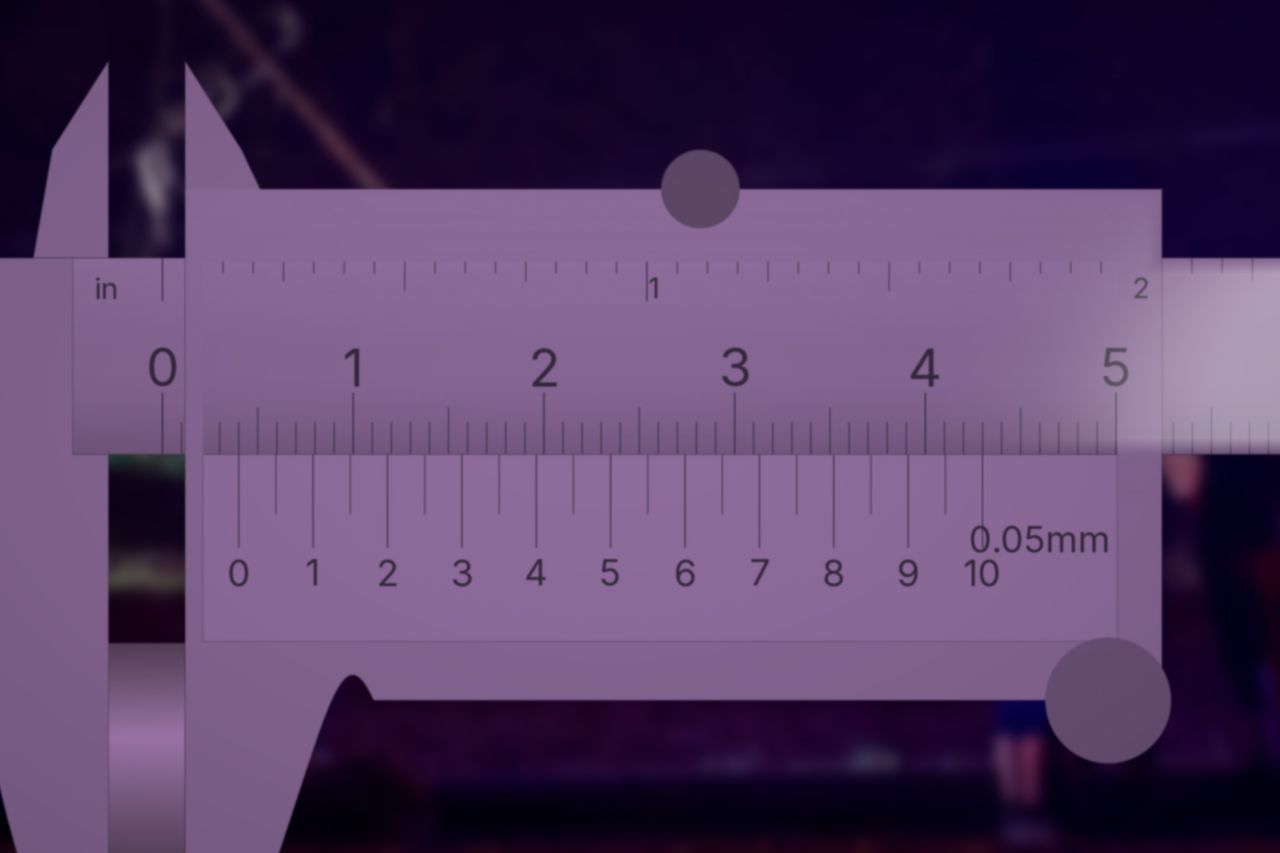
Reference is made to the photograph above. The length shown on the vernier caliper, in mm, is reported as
4.0 mm
